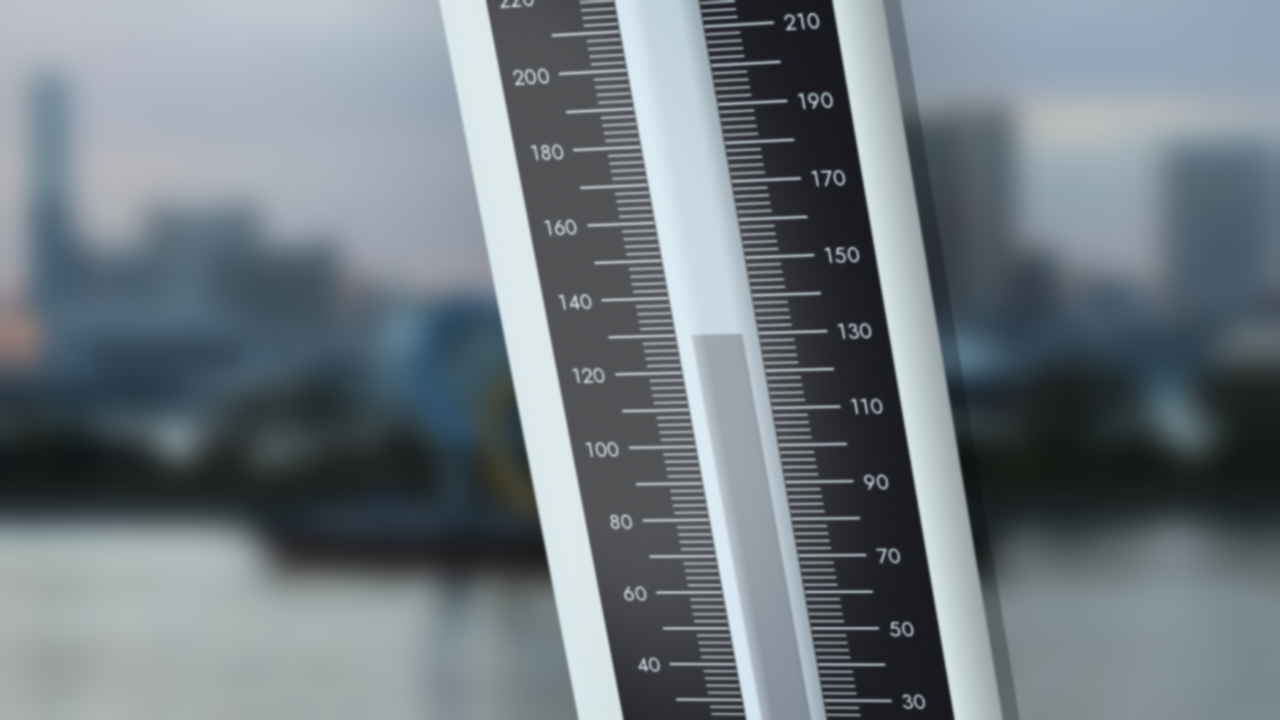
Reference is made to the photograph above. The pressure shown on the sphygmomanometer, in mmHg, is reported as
130 mmHg
